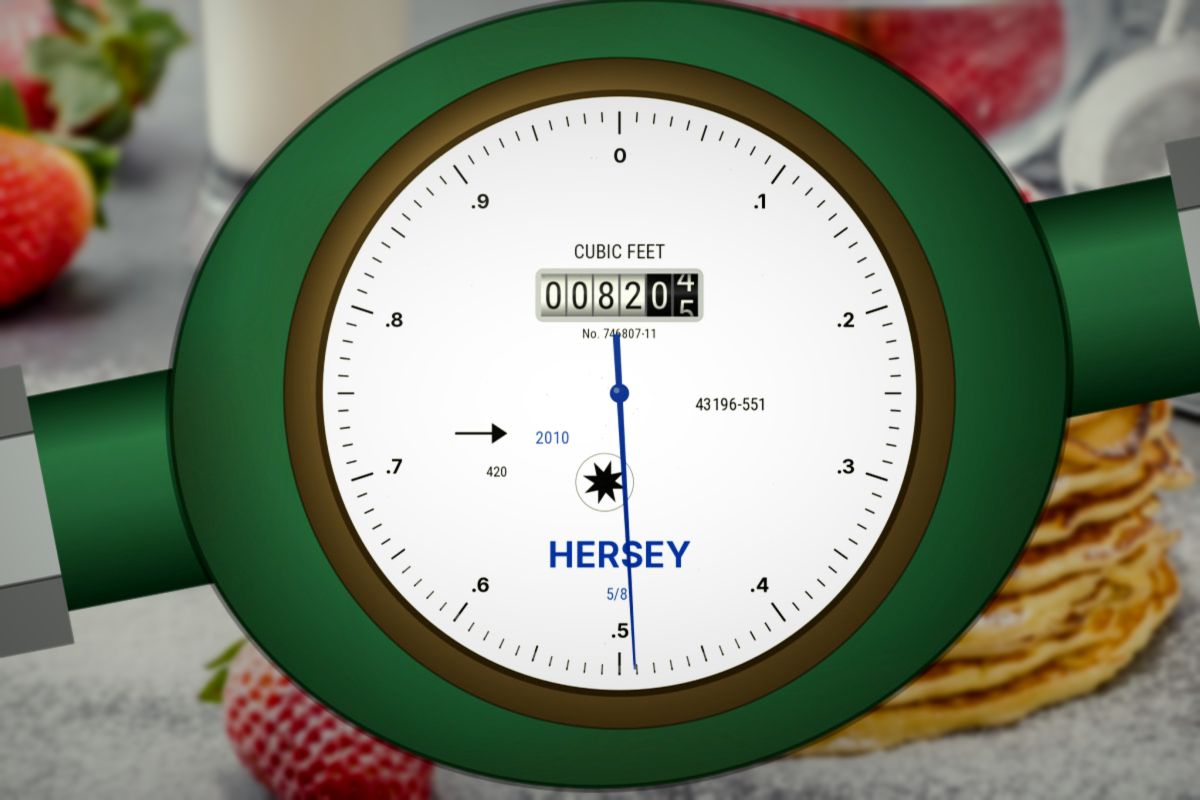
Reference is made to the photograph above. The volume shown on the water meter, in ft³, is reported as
8204.49 ft³
